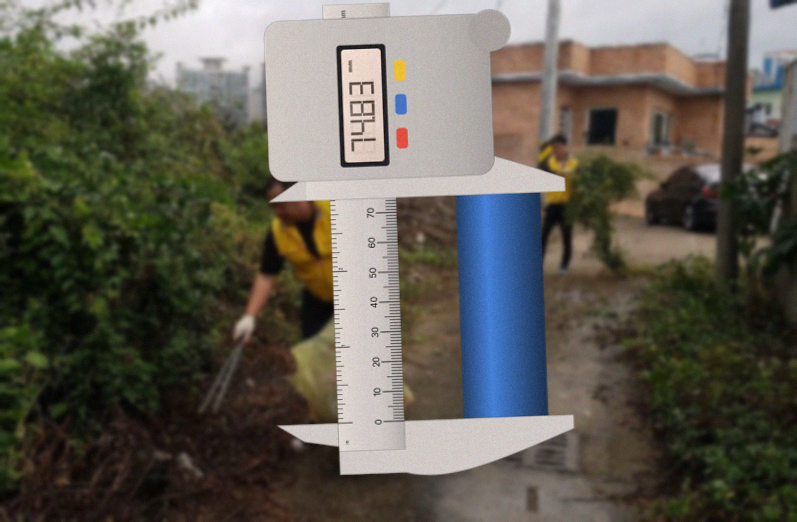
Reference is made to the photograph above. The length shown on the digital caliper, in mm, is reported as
74.83 mm
